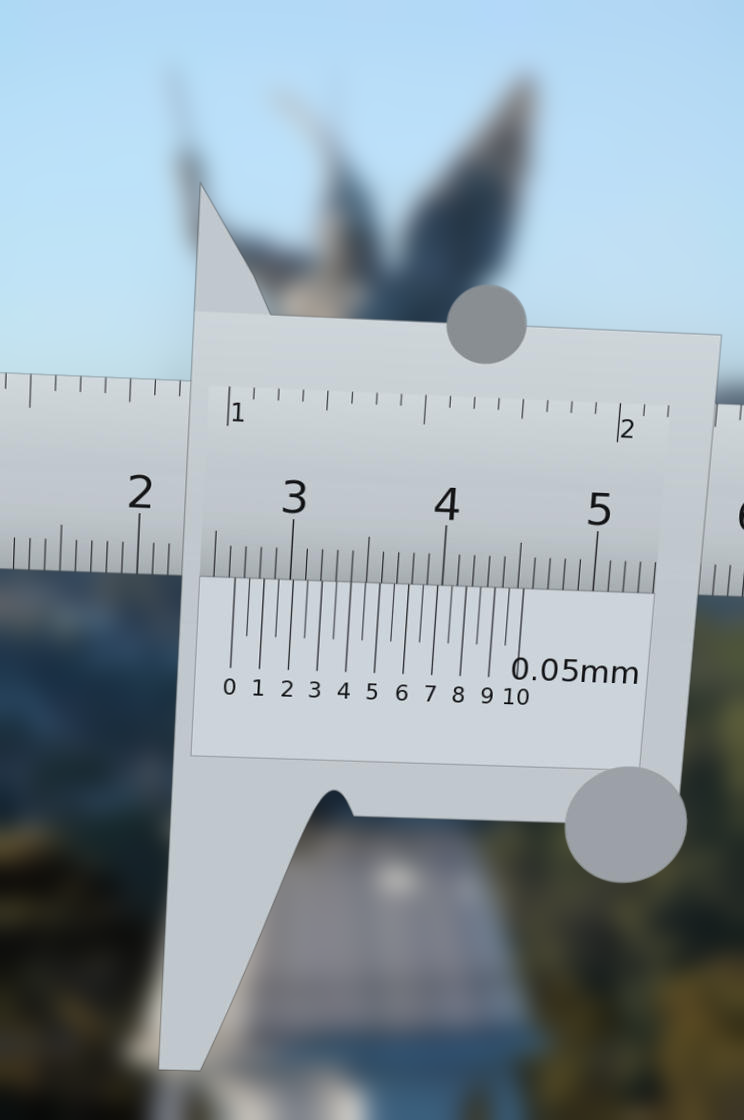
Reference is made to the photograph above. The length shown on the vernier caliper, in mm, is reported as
26.4 mm
